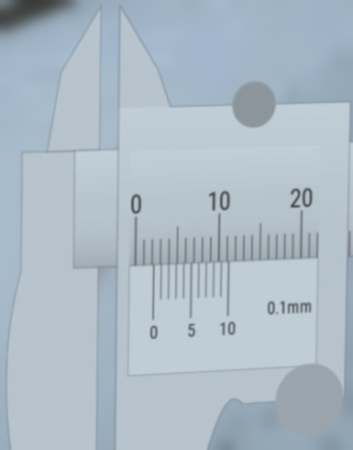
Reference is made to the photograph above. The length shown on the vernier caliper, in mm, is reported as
2.2 mm
